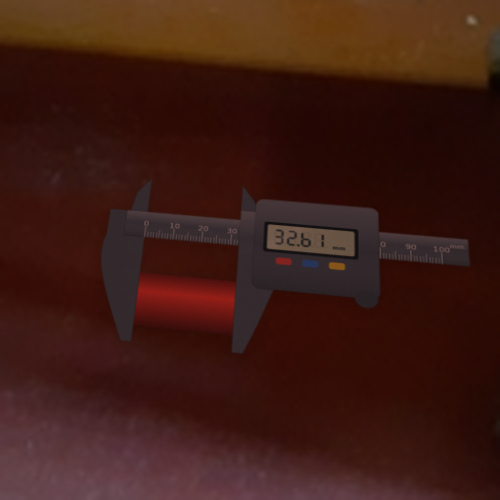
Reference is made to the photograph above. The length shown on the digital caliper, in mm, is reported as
32.61 mm
